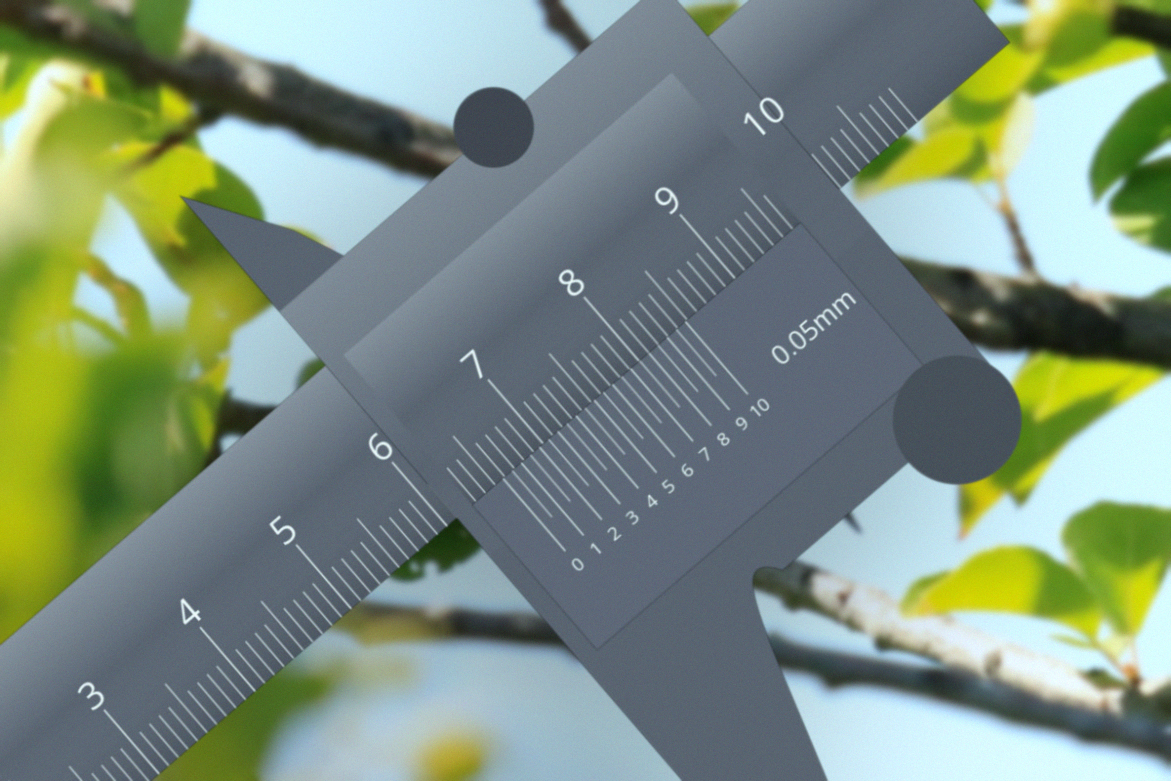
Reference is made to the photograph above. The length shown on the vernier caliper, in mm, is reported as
65.8 mm
